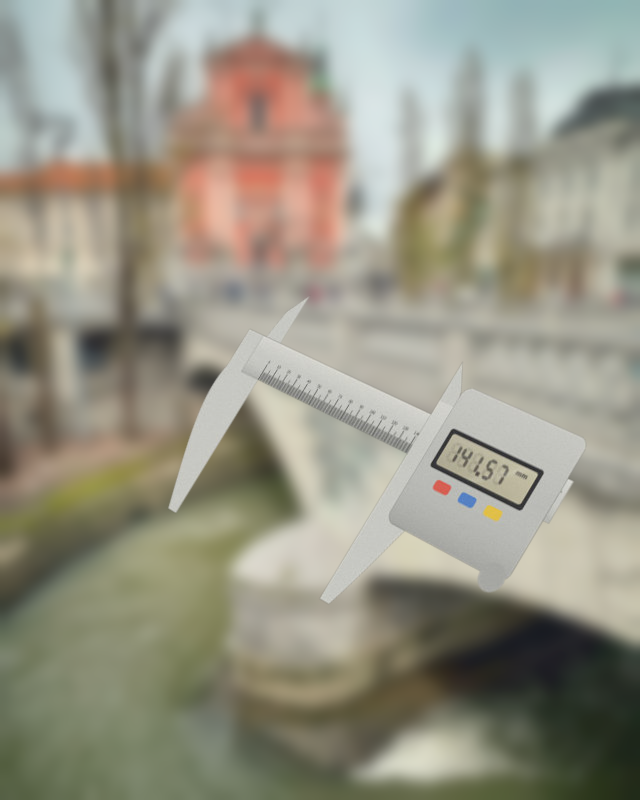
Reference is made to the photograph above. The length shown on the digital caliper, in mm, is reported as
141.57 mm
